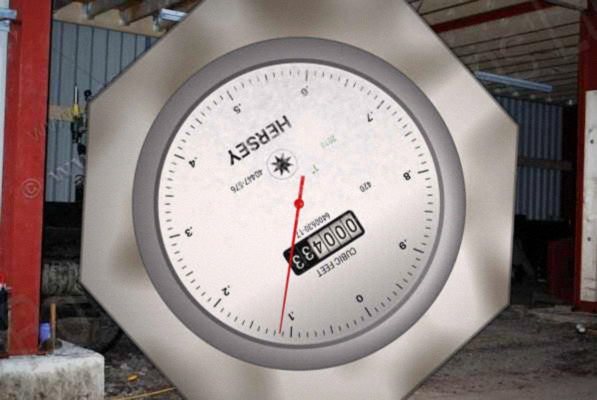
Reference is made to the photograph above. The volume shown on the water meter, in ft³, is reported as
433.11 ft³
